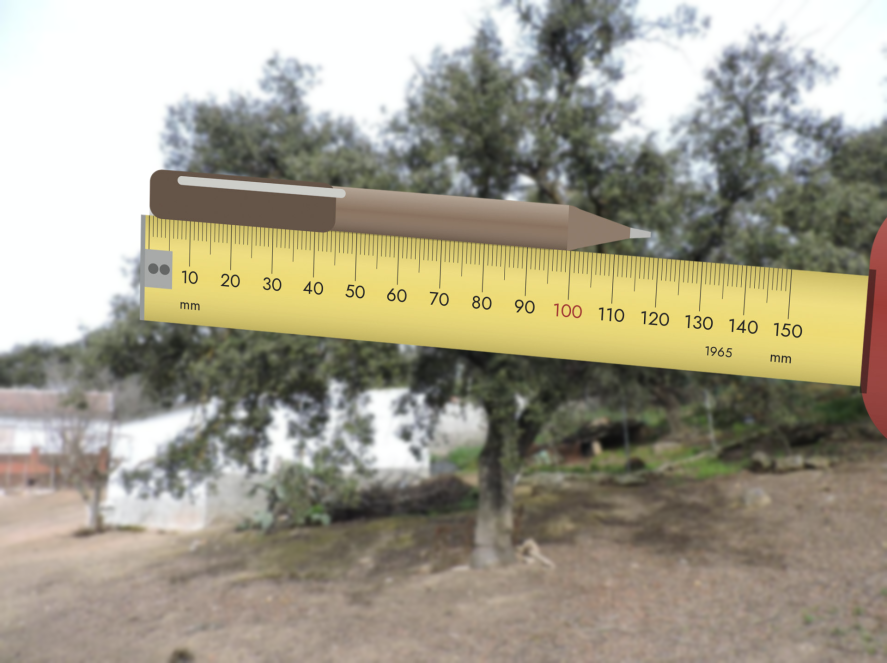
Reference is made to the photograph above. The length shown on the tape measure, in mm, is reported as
118 mm
